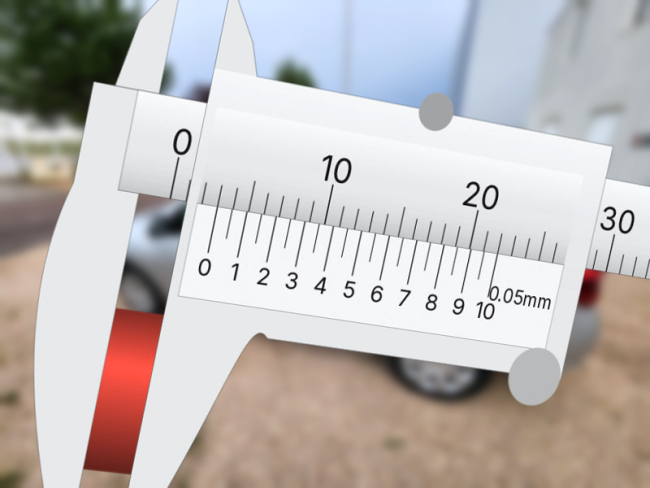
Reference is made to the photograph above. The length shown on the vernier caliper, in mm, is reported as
3.0 mm
